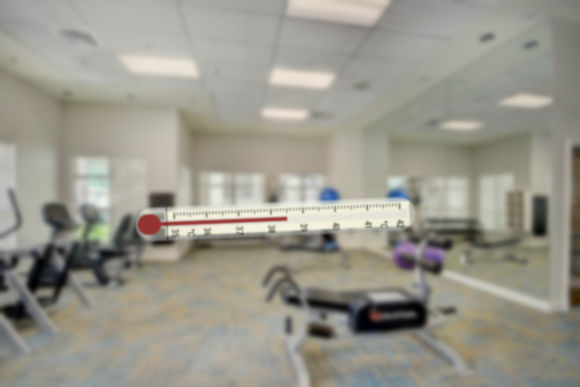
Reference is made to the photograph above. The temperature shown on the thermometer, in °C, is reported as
38.5 °C
